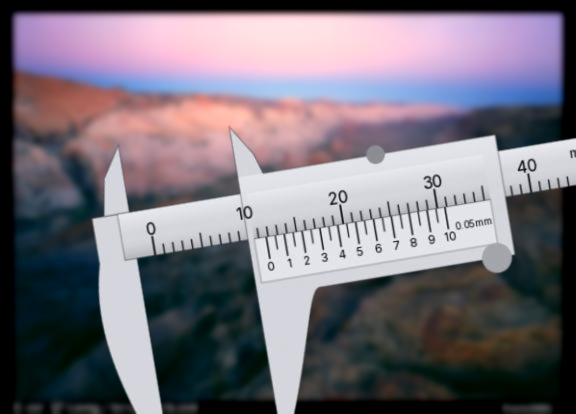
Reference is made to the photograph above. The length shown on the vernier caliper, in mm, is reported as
11.8 mm
